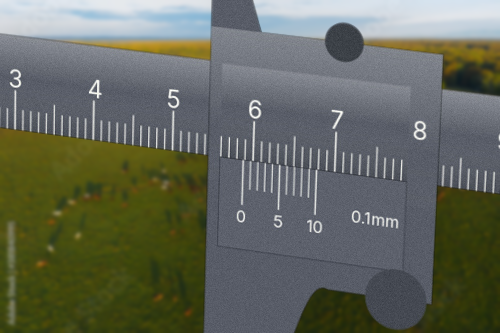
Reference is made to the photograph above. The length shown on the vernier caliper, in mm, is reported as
58.8 mm
